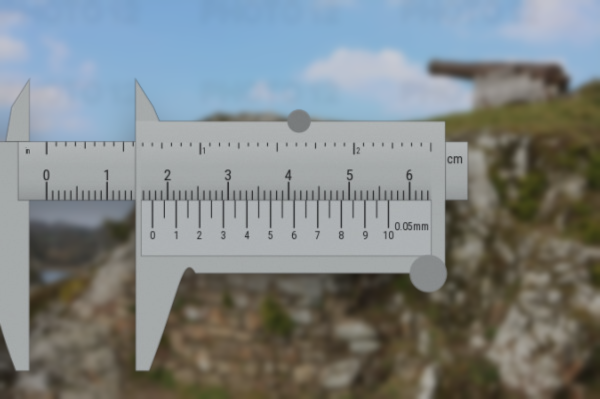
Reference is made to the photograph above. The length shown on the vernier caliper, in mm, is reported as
17.5 mm
